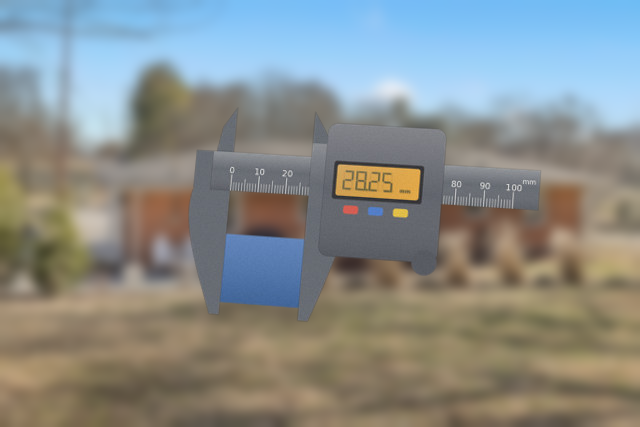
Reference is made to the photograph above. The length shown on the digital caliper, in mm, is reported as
28.25 mm
